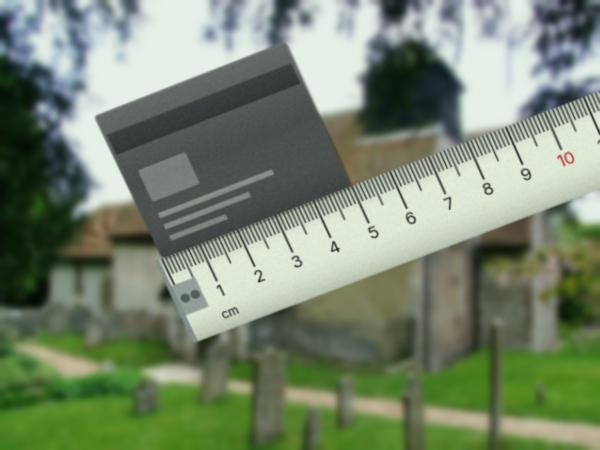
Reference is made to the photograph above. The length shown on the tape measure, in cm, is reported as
5 cm
